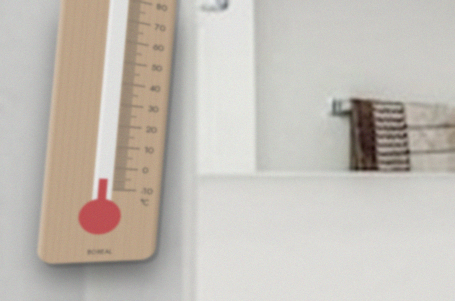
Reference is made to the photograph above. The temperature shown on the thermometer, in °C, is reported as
-5 °C
